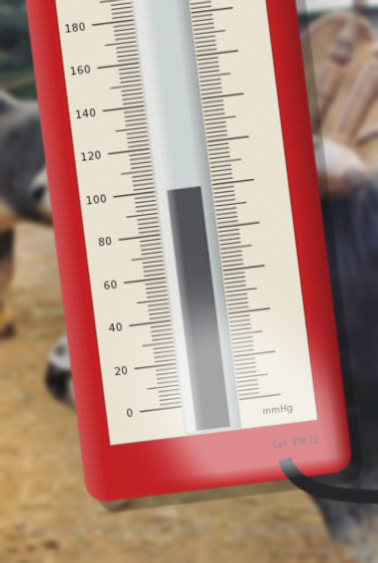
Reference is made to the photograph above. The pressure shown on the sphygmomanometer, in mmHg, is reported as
100 mmHg
